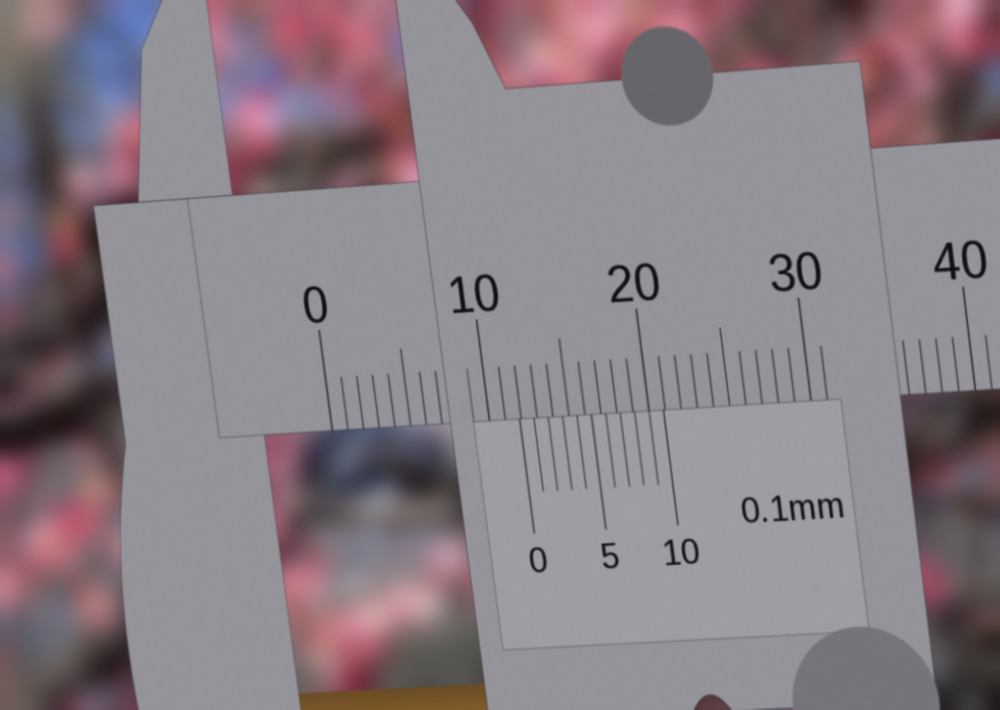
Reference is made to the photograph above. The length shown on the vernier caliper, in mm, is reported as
11.9 mm
